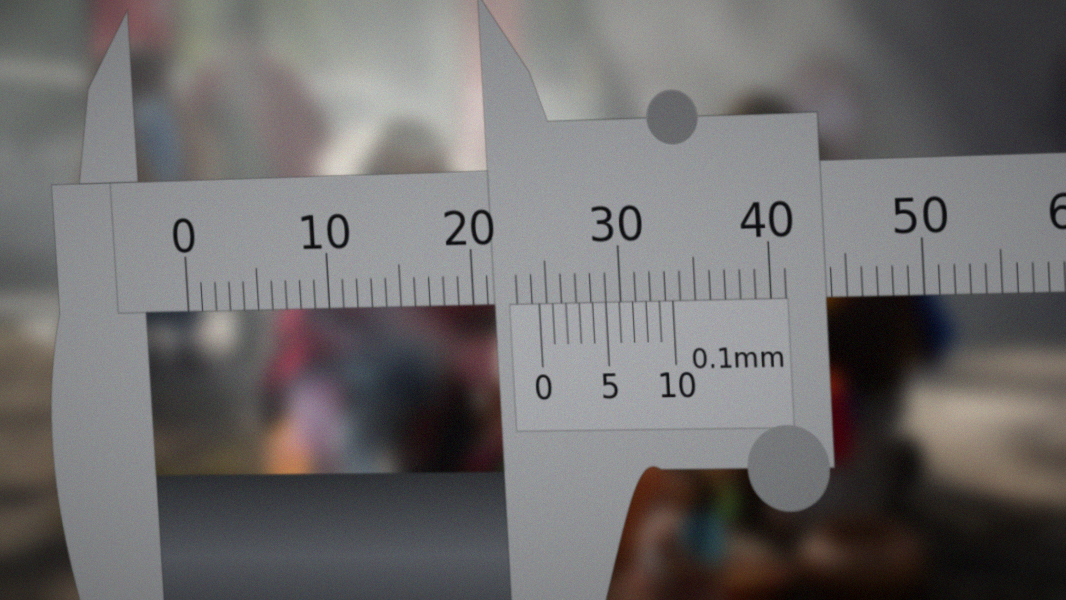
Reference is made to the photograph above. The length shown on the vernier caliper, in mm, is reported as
24.5 mm
